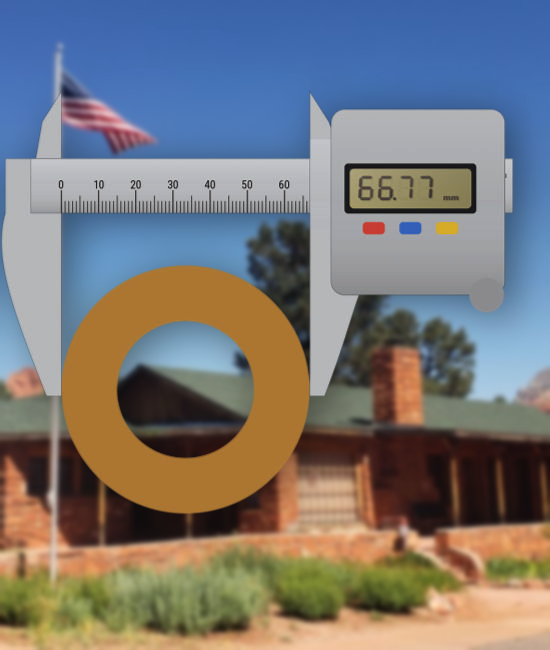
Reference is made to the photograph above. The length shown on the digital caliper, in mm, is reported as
66.77 mm
